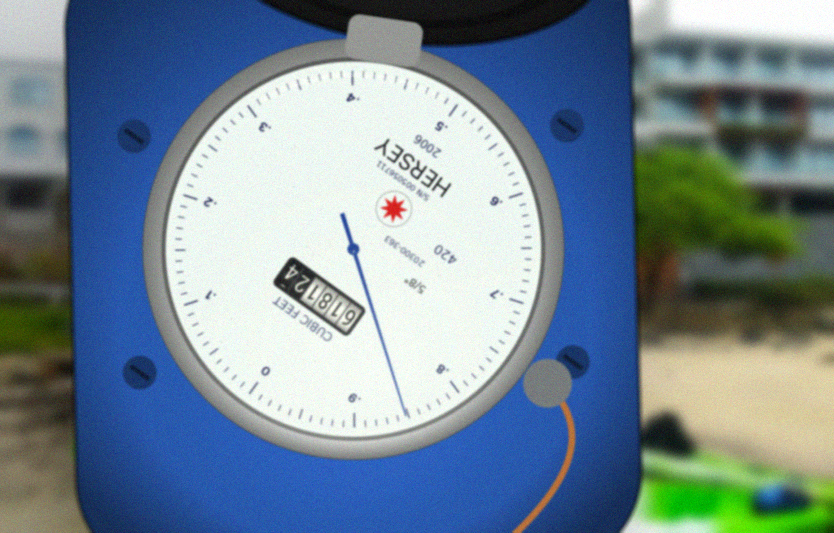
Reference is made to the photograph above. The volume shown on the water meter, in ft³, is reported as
618123.85 ft³
